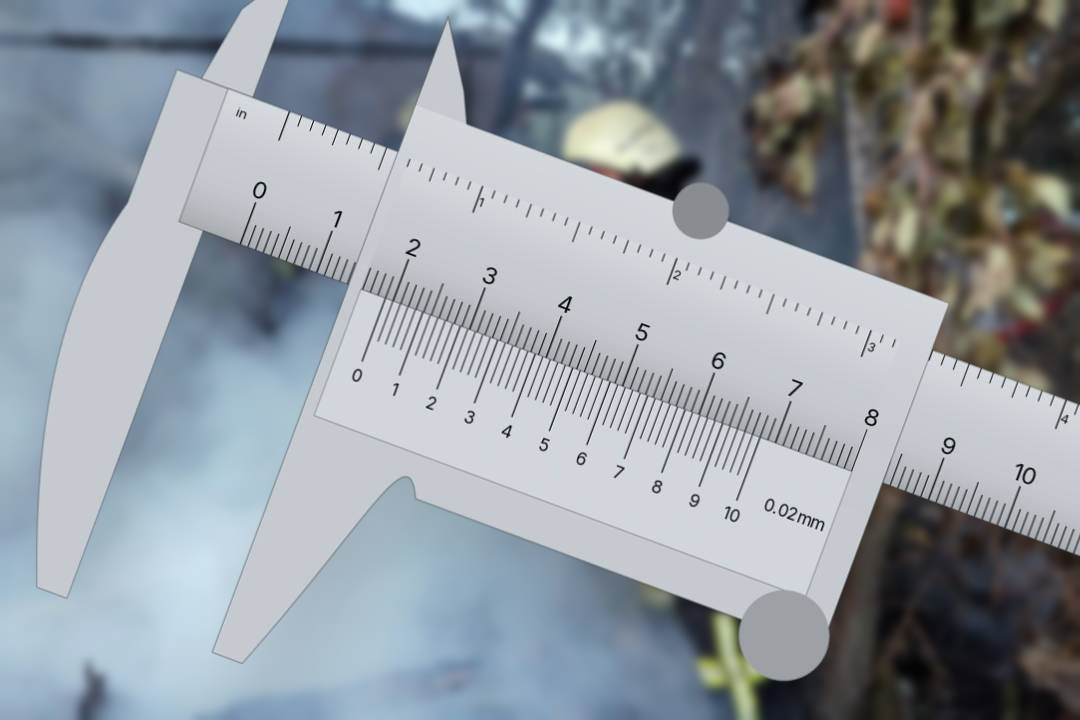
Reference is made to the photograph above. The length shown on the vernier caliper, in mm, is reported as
19.0 mm
